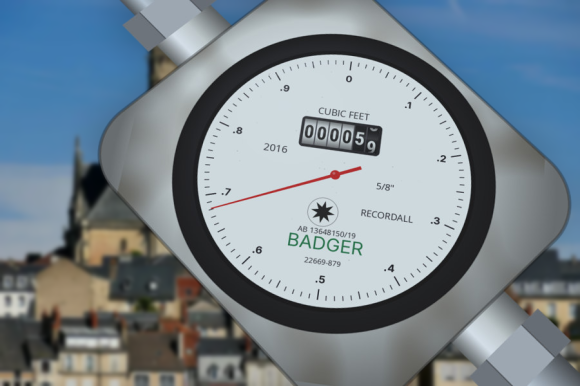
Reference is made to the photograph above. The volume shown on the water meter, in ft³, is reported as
58.68 ft³
